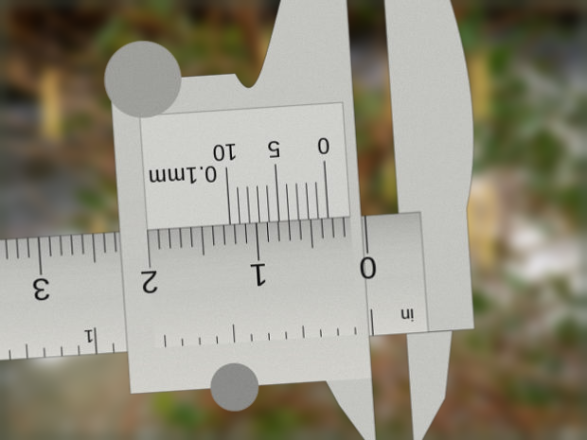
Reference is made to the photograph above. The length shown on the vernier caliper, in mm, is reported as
3.4 mm
